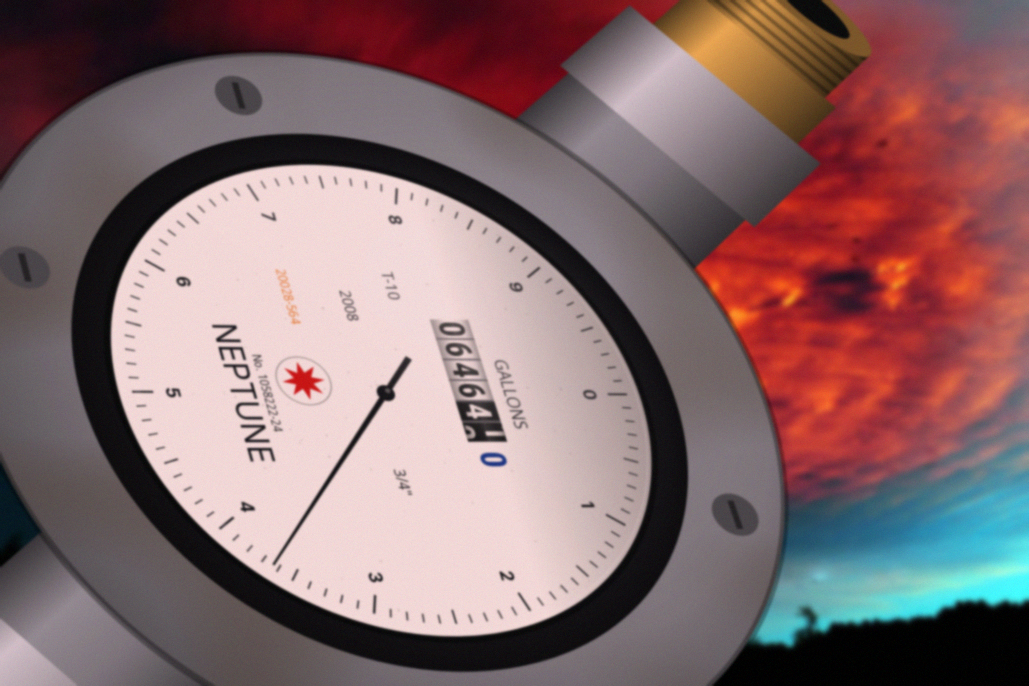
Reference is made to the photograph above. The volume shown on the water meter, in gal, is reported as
646413.6 gal
